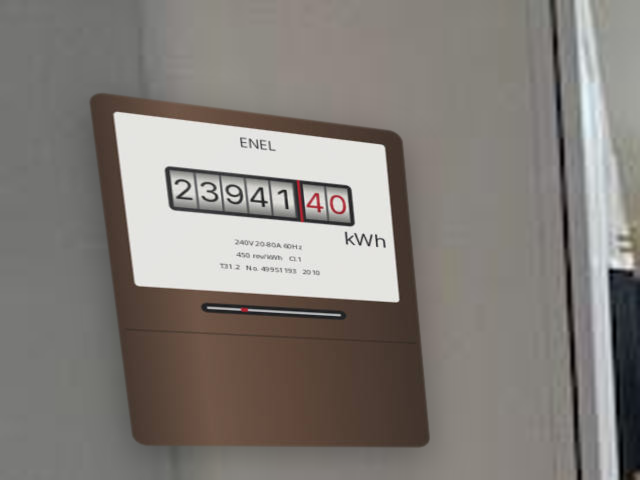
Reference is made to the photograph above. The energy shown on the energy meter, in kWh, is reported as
23941.40 kWh
